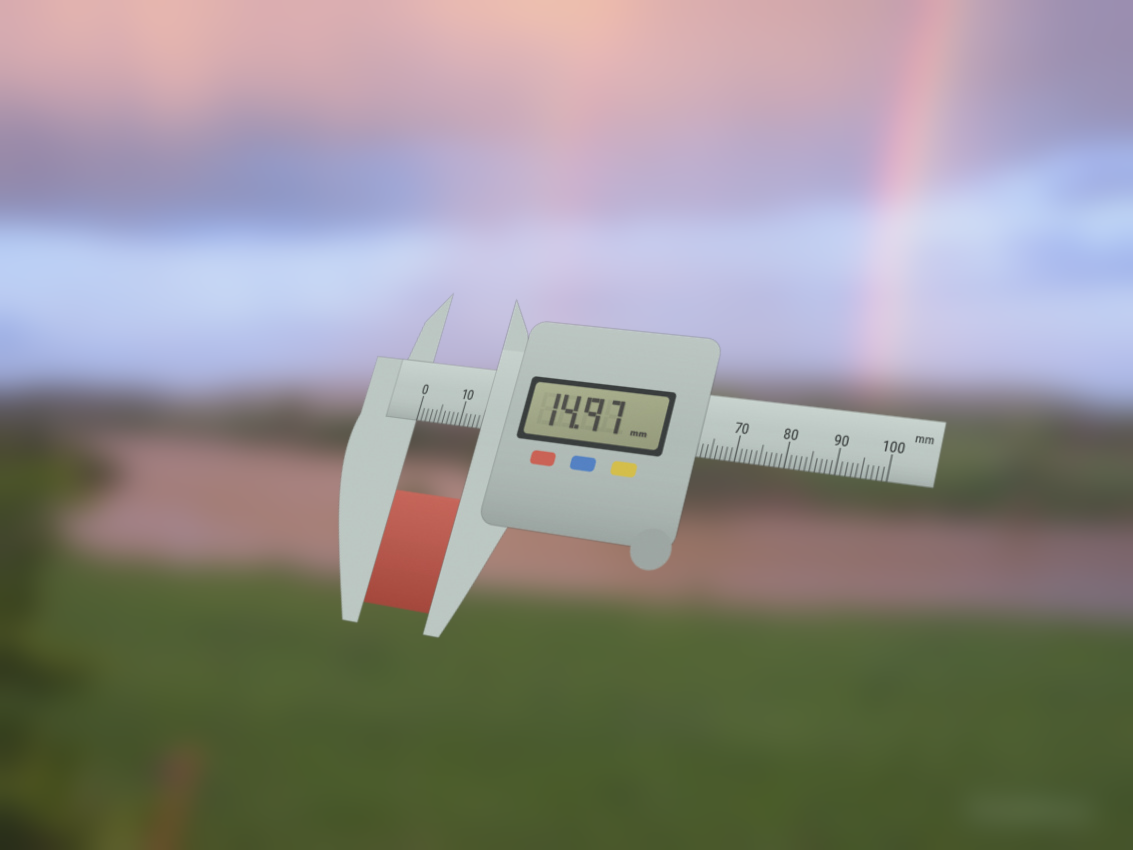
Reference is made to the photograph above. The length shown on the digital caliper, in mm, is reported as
14.97 mm
